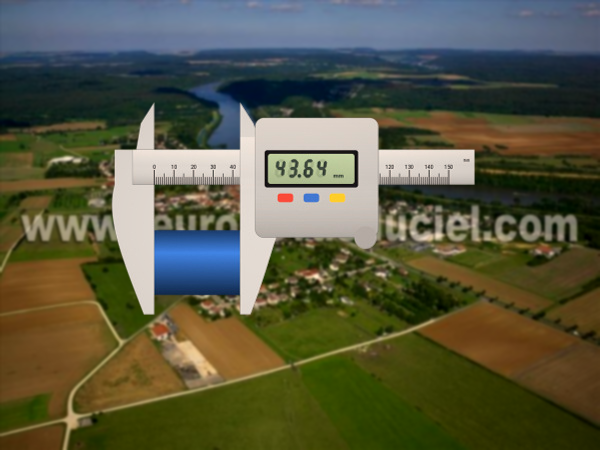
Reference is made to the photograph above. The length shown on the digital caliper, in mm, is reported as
43.64 mm
